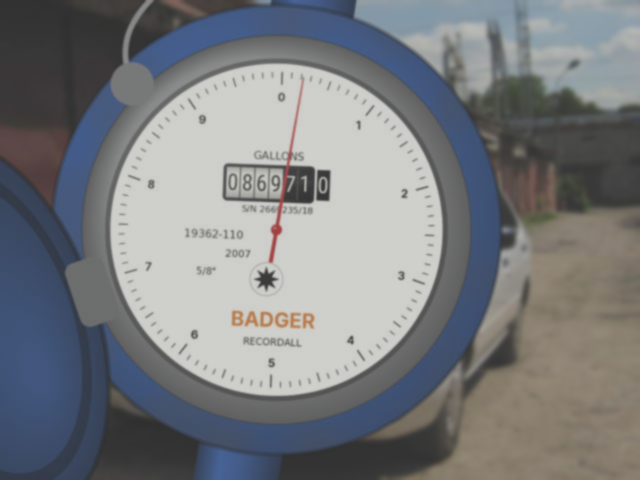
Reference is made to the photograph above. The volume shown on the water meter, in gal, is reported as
869710.2 gal
